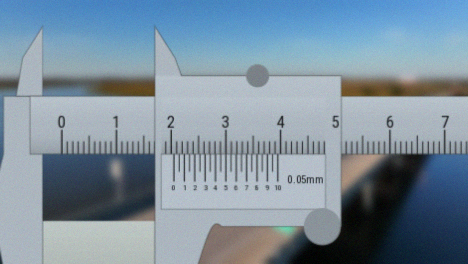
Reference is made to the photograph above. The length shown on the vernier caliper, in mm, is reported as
20.5 mm
